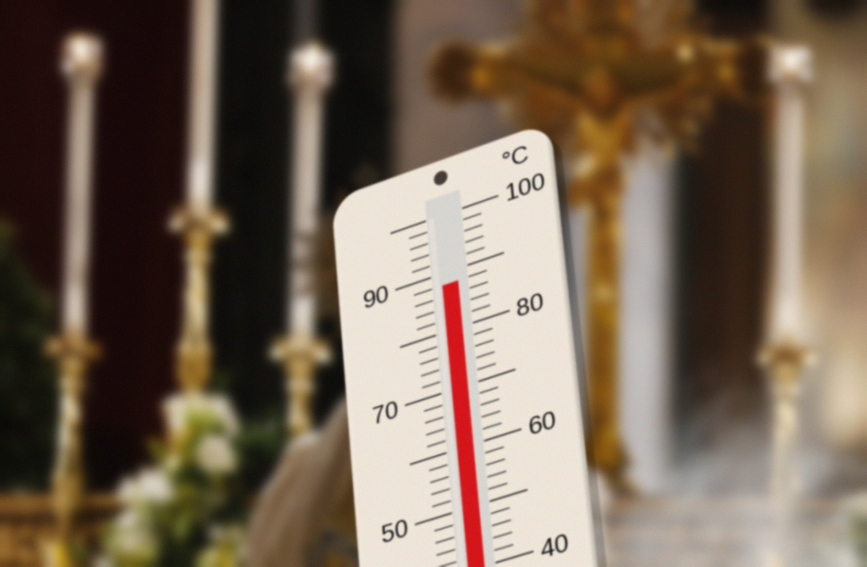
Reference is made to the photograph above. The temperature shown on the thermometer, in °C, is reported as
88 °C
